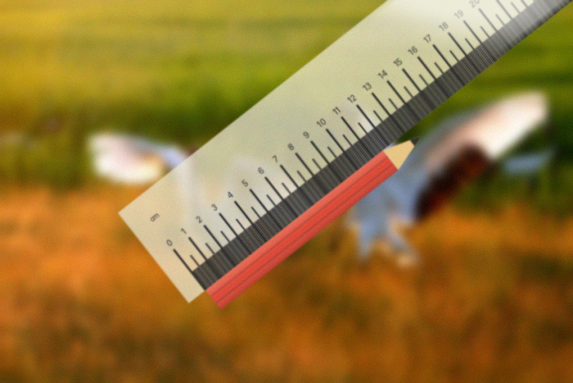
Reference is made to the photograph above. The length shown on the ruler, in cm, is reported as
13.5 cm
